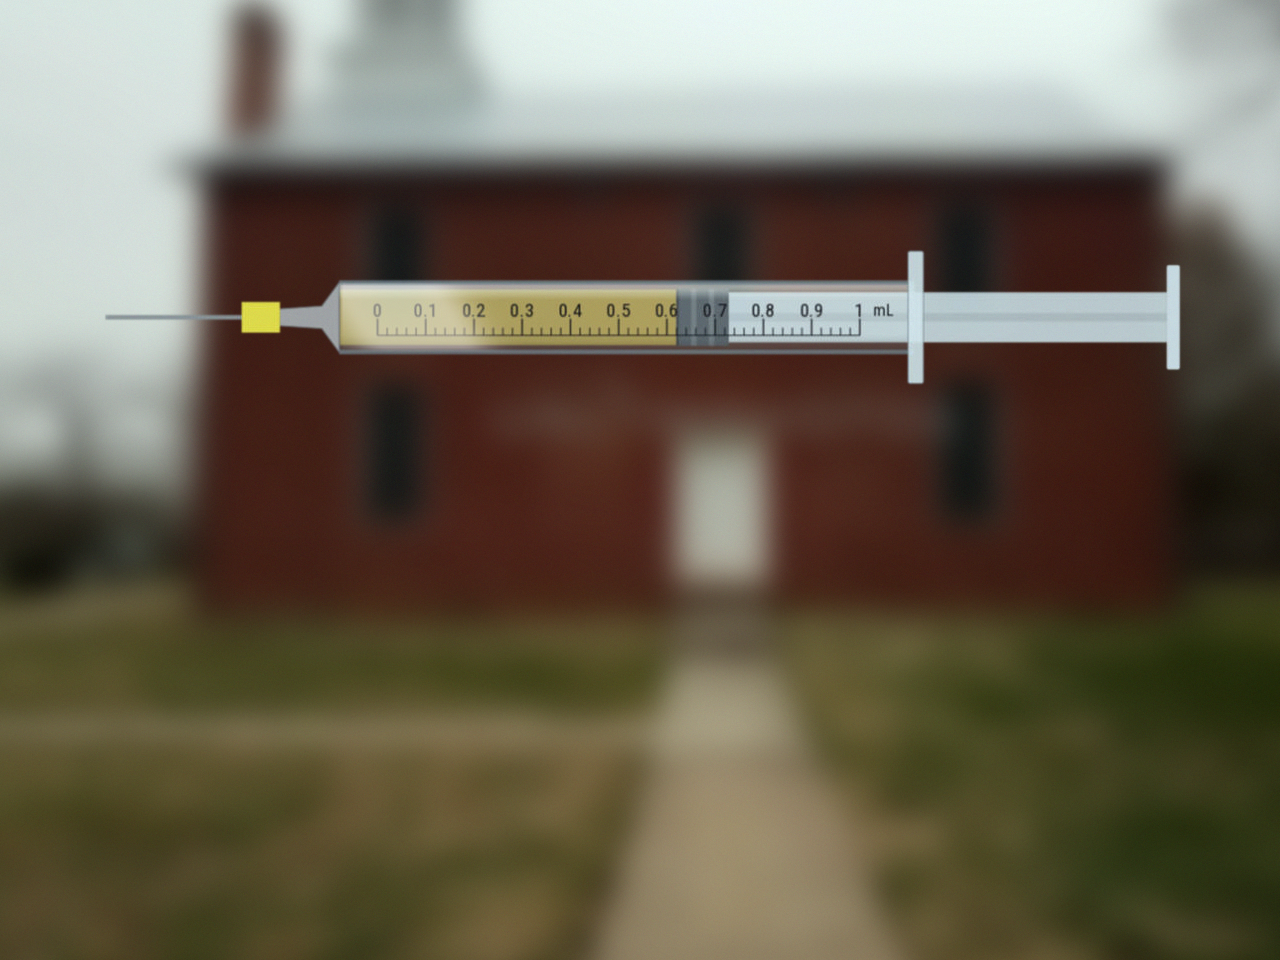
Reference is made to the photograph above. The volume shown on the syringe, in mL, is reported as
0.62 mL
